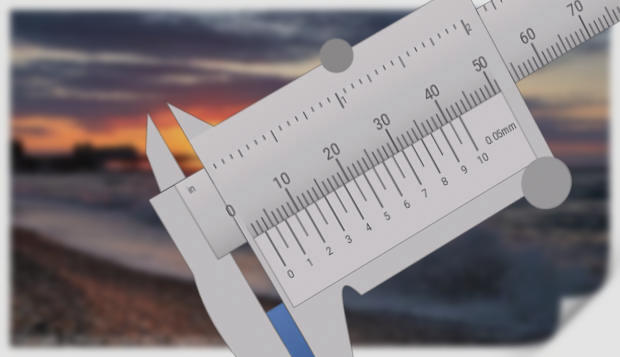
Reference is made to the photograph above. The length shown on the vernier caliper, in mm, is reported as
3.4 mm
